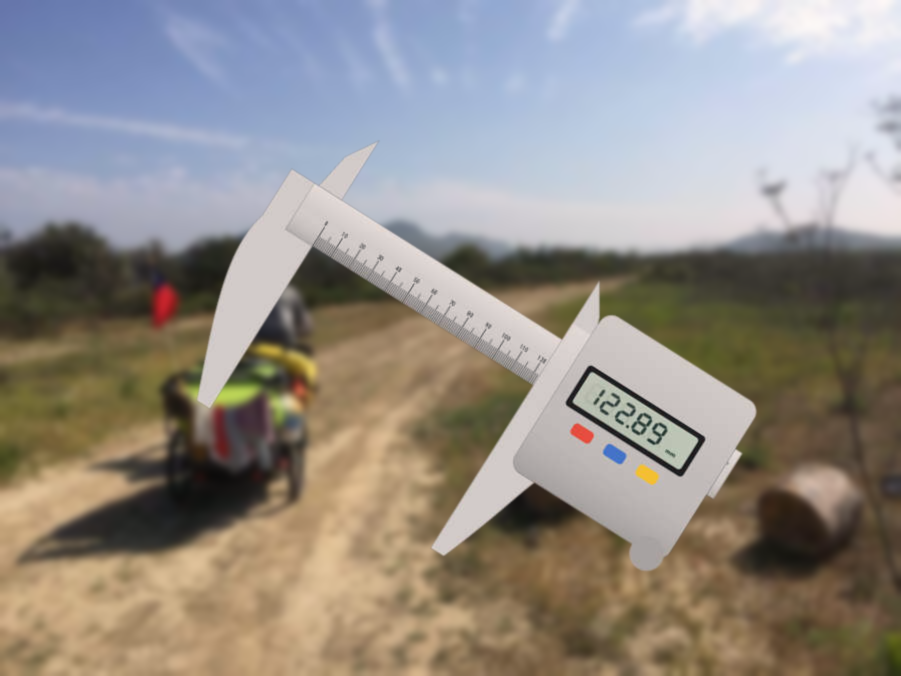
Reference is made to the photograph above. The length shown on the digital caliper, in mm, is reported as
122.89 mm
